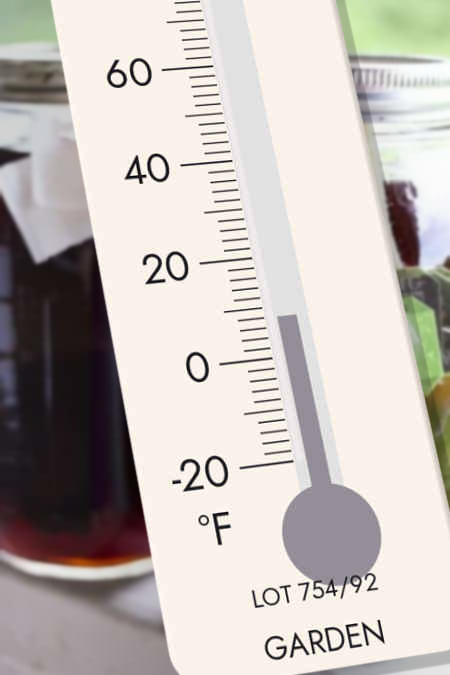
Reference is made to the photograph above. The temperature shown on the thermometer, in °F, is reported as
8 °F
